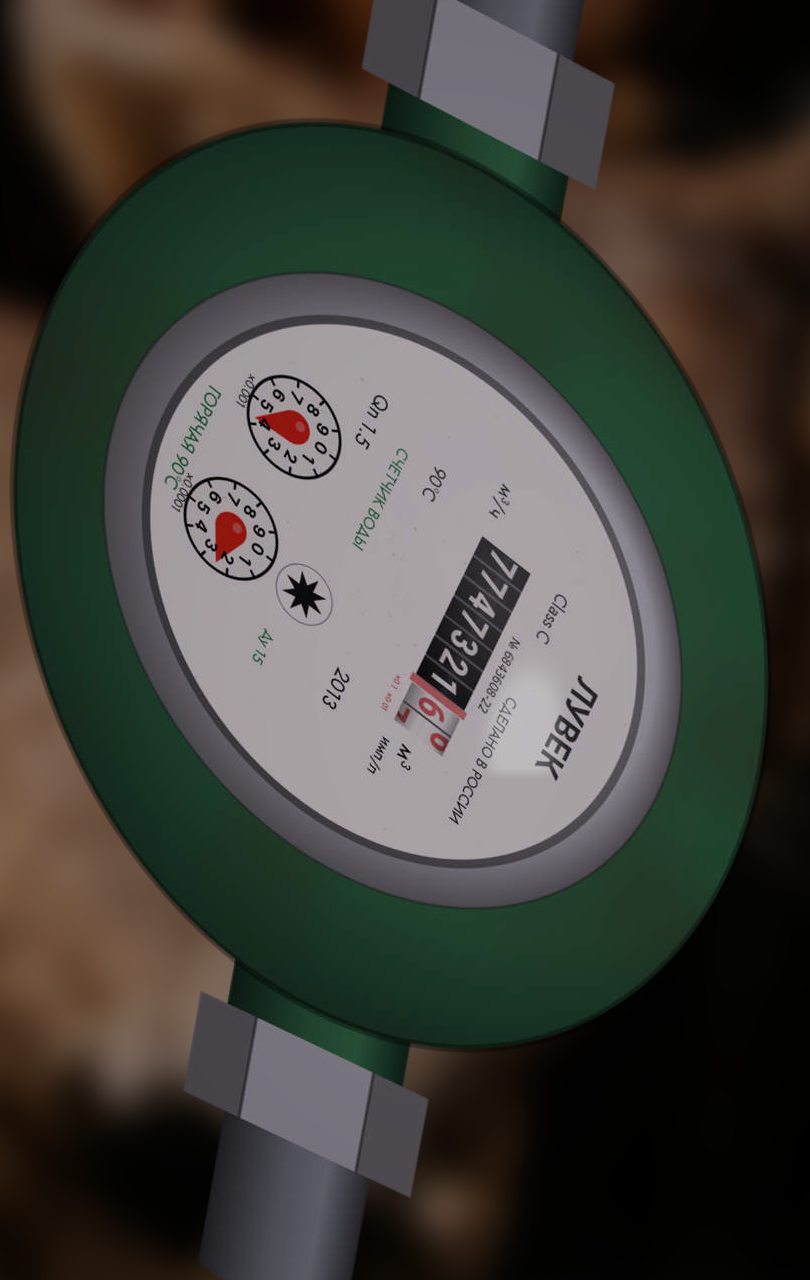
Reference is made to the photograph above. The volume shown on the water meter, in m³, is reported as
7747321.6642 m³
